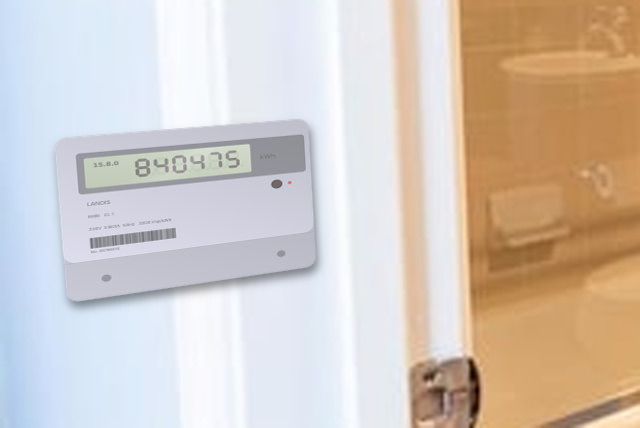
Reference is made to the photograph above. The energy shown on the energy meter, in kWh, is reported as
840475 kWh
